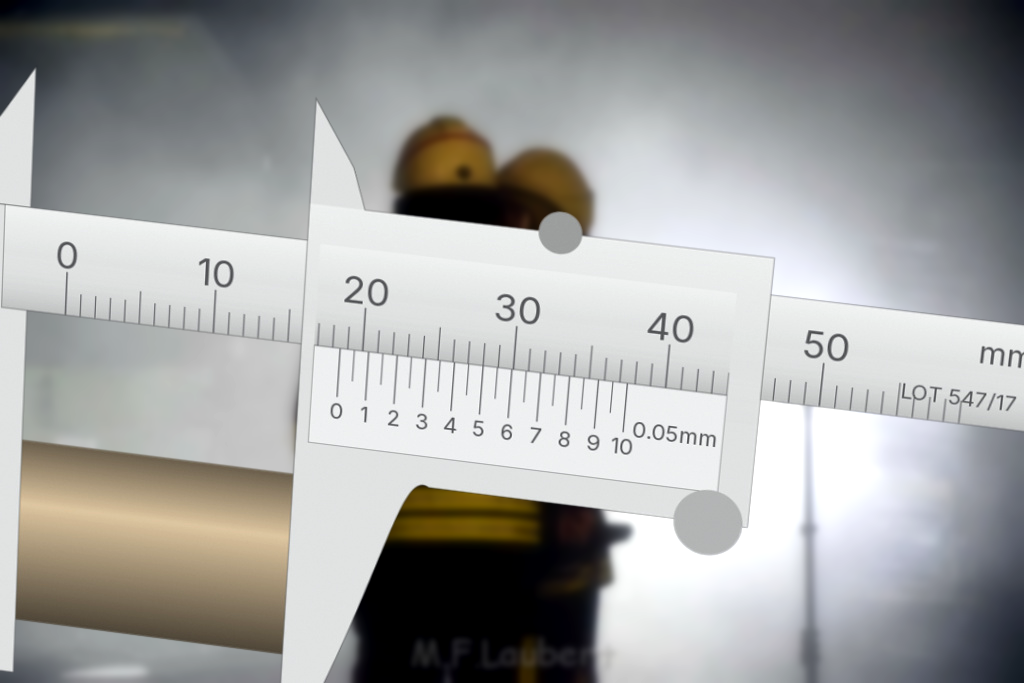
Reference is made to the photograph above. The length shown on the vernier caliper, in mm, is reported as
18.5 mm
